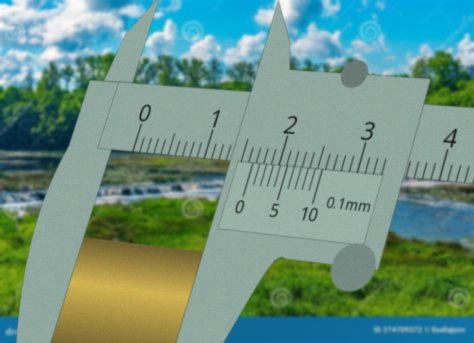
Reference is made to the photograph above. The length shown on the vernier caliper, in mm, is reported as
16.6 mm
